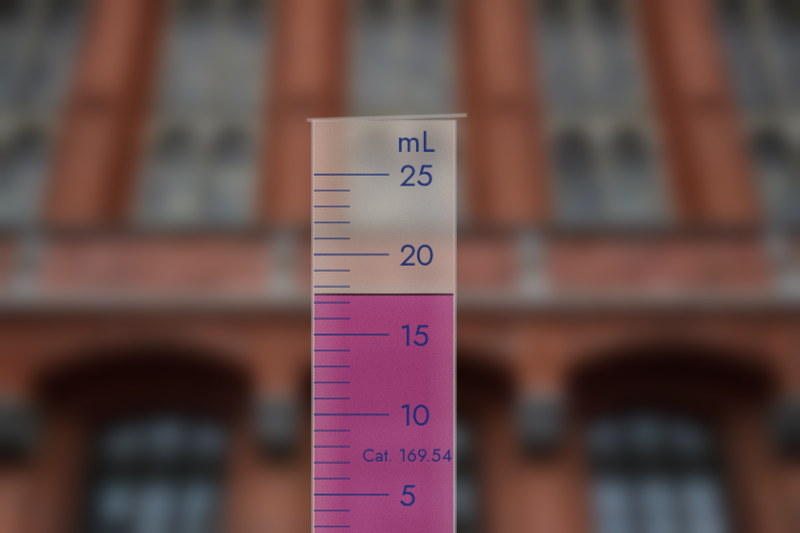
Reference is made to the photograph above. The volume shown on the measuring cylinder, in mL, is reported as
17.5 mL
